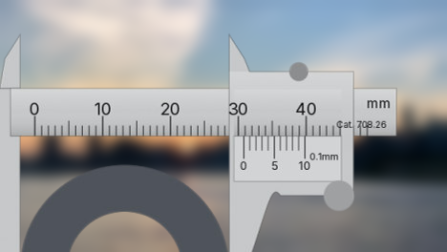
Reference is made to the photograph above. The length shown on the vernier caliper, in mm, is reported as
30.8 mm
